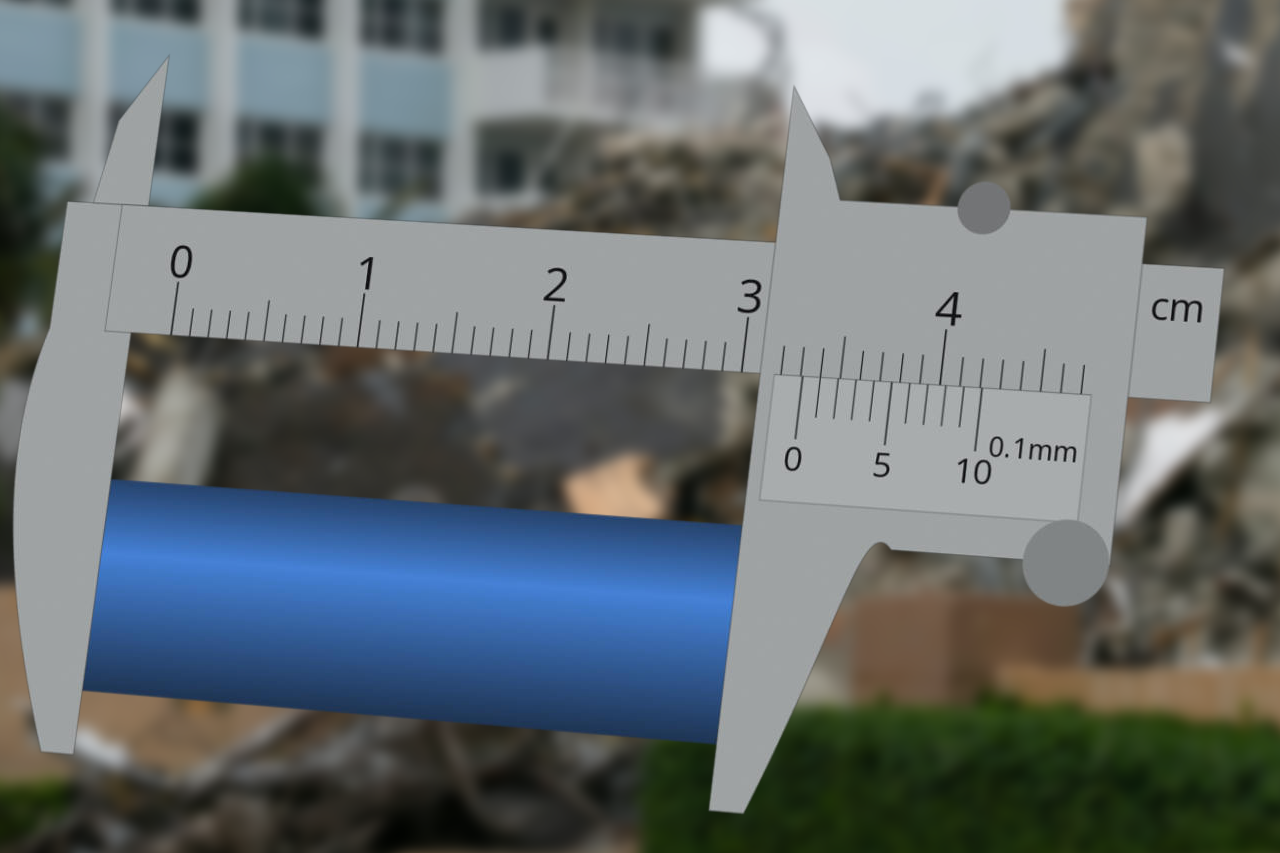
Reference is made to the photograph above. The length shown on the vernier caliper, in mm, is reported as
33.1 mm
